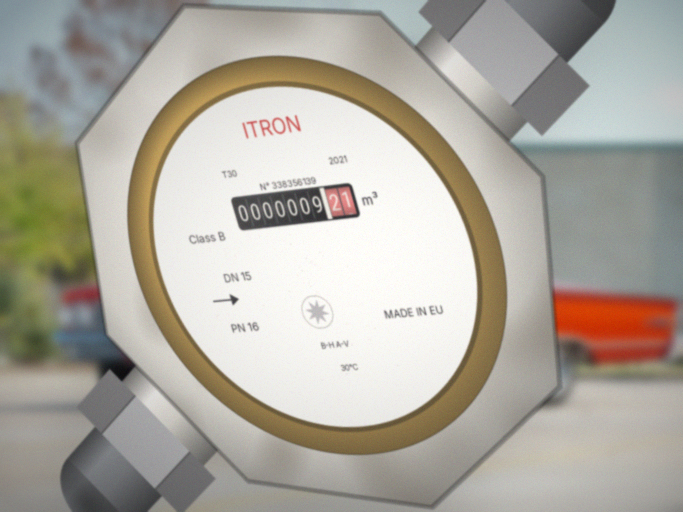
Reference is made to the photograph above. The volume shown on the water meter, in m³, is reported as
9.21 m³
